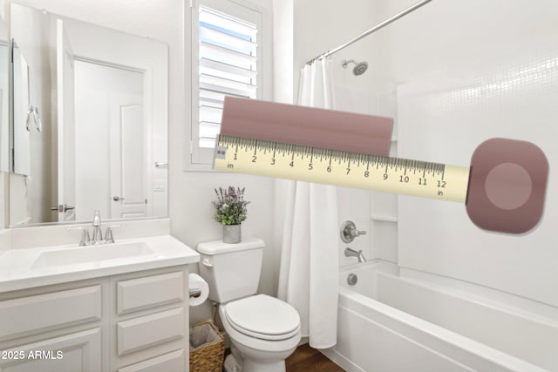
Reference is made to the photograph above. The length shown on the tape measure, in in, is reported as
9 in
